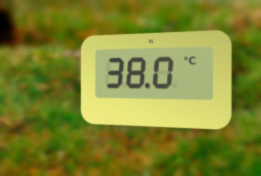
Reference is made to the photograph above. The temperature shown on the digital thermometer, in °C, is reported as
38.0 °C
